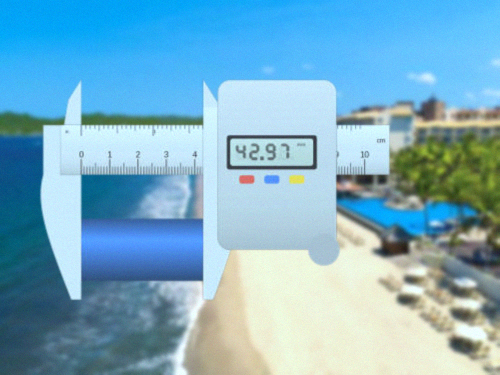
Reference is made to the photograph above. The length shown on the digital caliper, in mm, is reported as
42.97 mm
